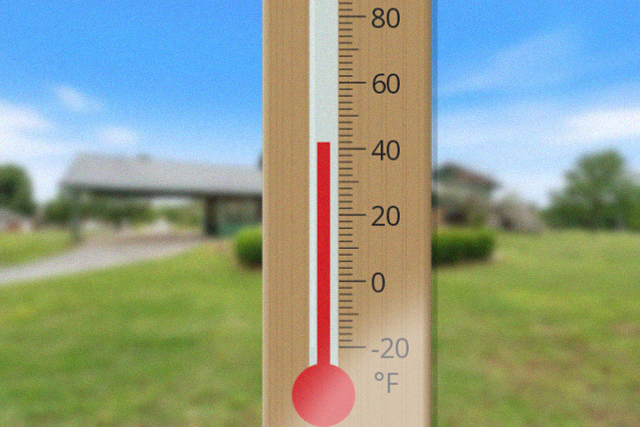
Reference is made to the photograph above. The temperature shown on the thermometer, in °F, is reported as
42 °F
